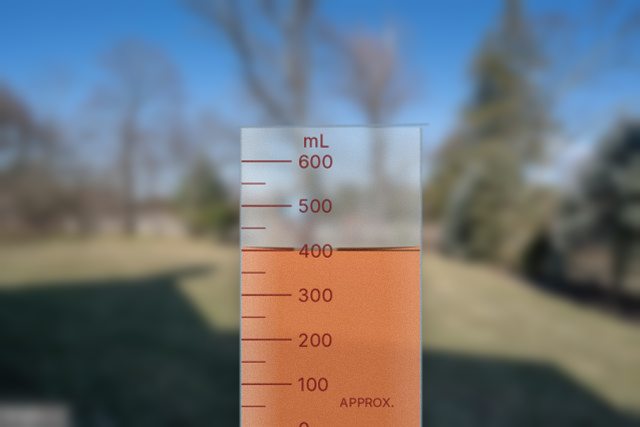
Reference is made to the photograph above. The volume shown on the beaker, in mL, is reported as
400 mL
